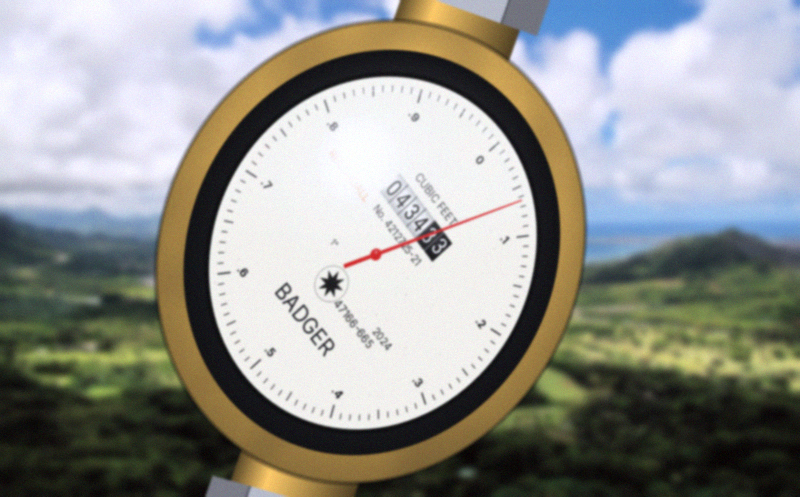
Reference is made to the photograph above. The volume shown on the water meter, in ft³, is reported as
43433.06 ft³
